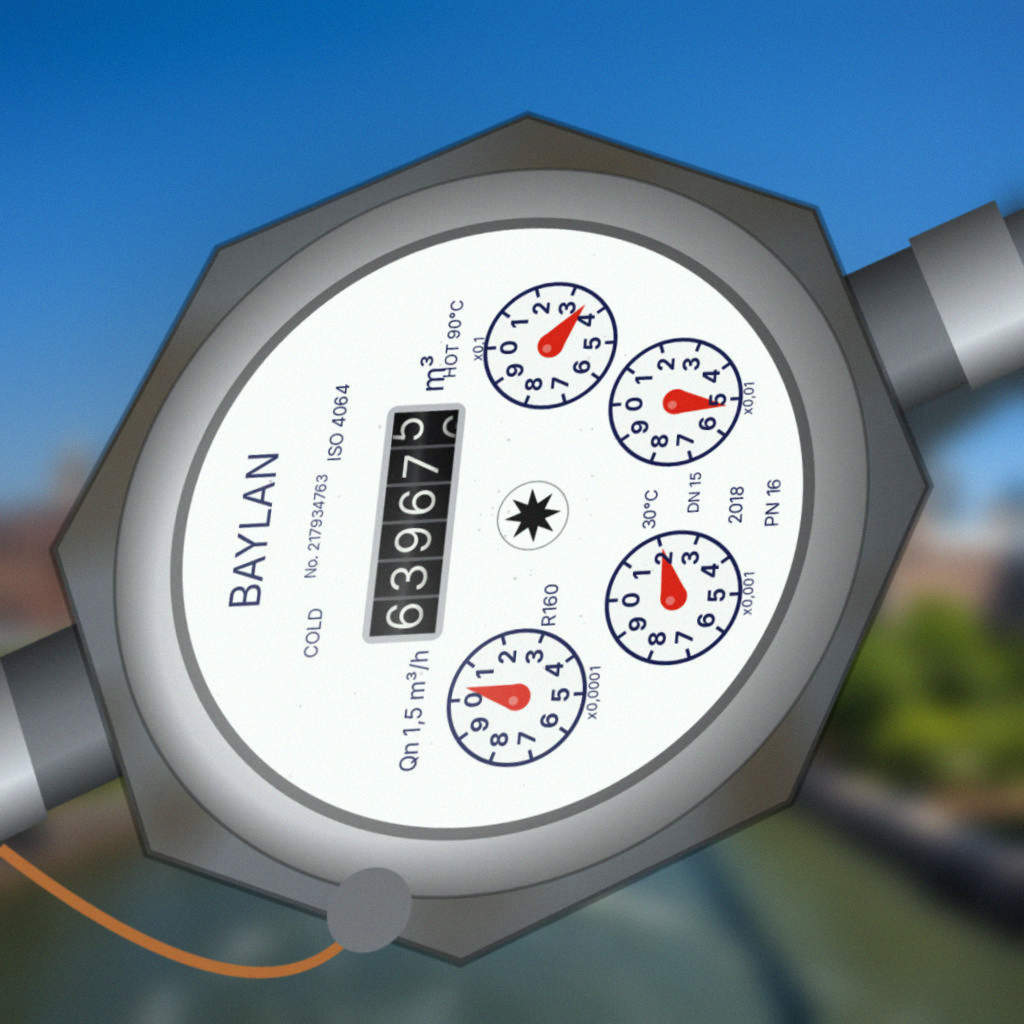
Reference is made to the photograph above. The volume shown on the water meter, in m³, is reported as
639675.3520 m³
